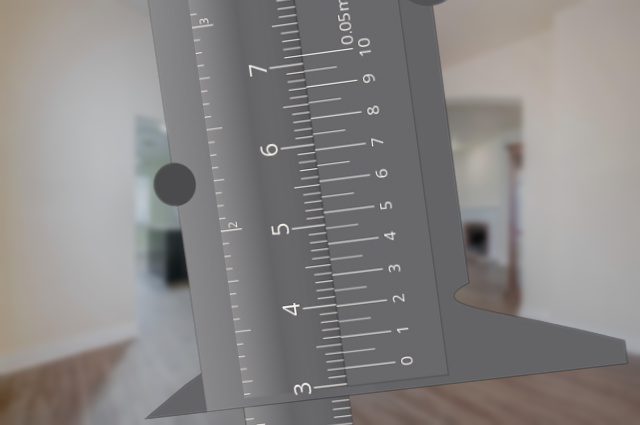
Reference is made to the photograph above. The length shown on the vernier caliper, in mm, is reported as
32.0 mm
